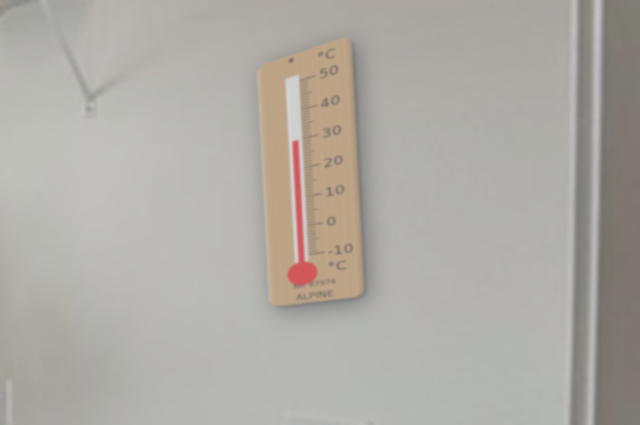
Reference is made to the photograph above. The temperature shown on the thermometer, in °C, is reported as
30 °C
